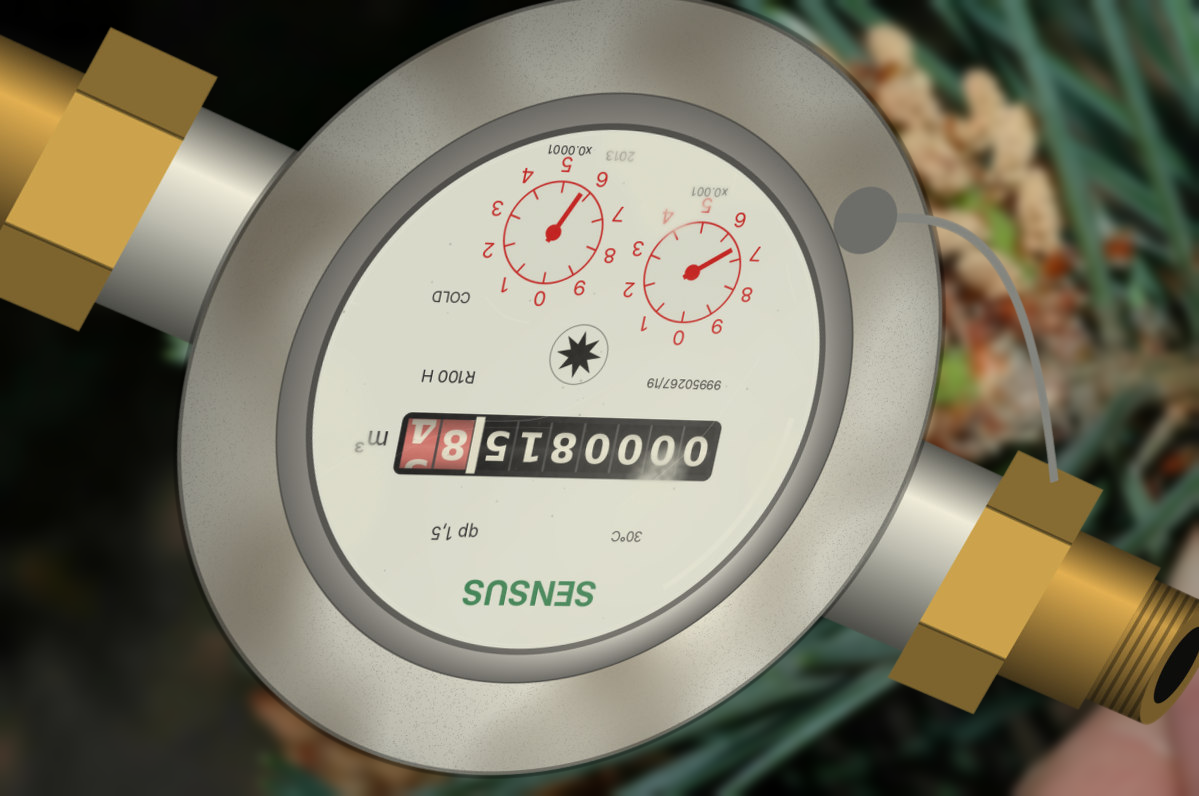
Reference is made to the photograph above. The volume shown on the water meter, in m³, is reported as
815.8365 m³
